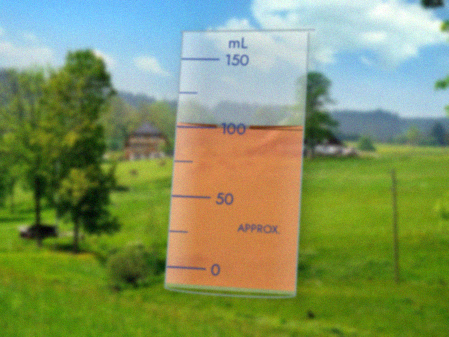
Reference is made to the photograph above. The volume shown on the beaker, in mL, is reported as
100 mL
